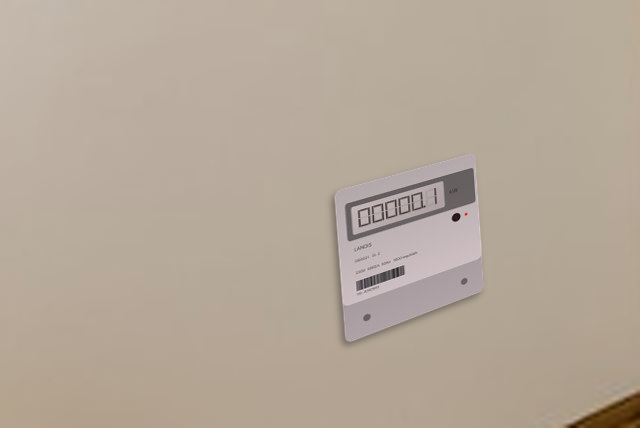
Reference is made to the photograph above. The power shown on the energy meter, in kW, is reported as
0.1 kW
